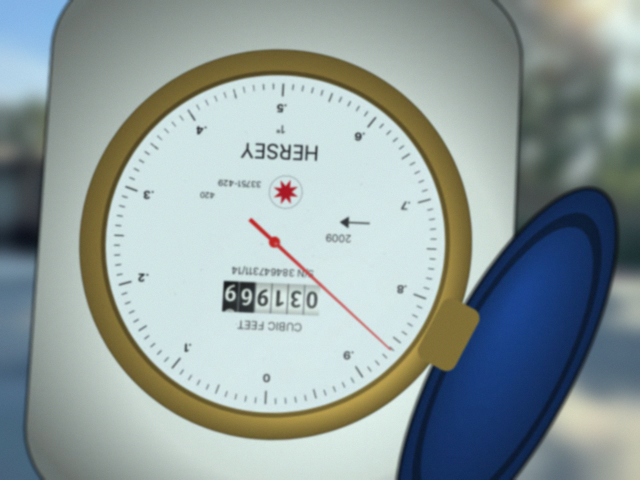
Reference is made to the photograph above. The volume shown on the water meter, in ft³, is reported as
31968.86 ft³
